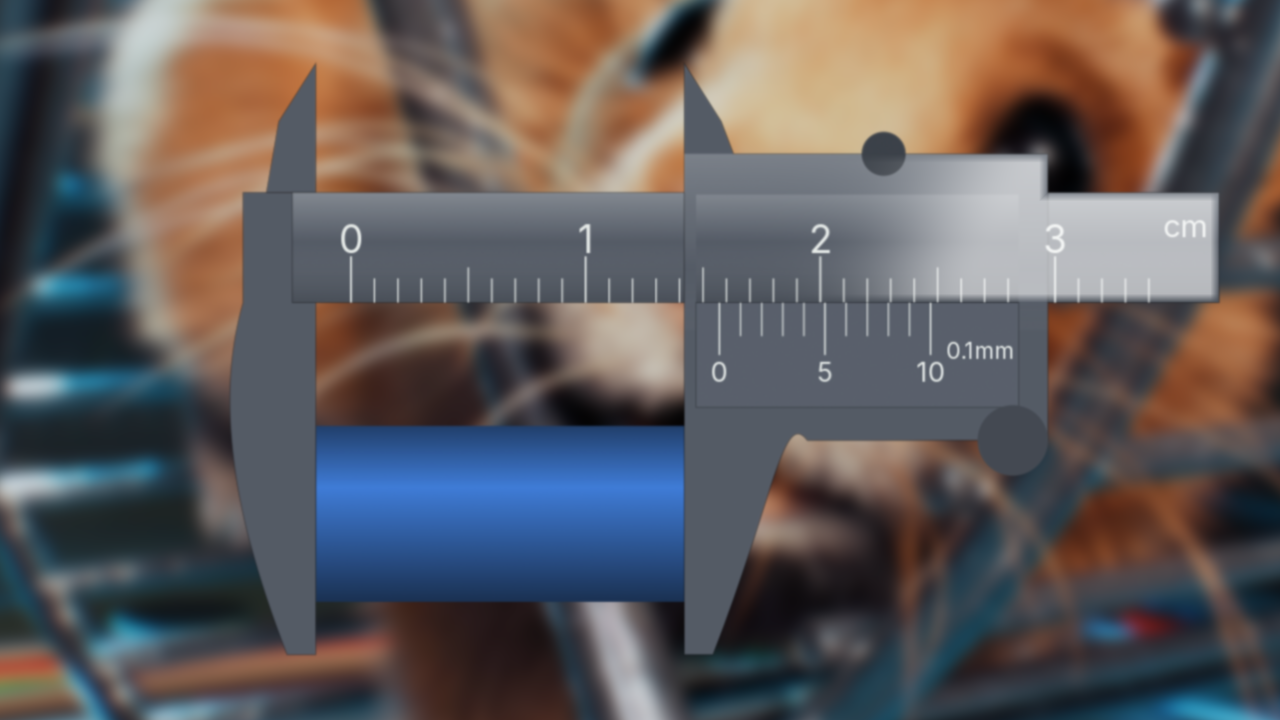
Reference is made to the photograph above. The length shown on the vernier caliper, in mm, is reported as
15.7 mm
